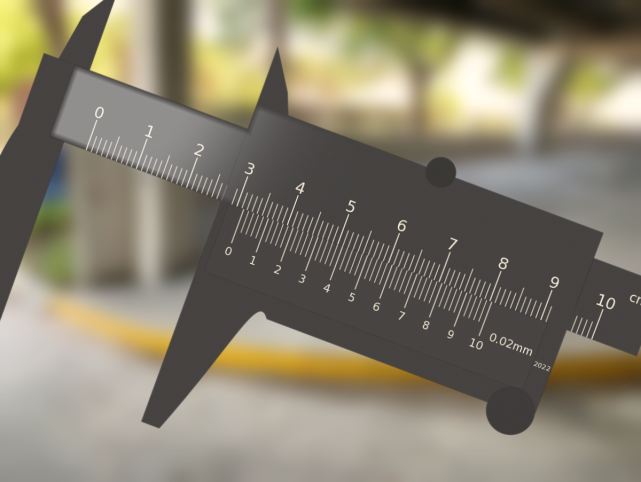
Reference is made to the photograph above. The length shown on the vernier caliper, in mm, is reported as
31.4 mm
